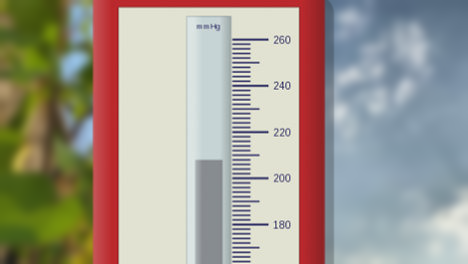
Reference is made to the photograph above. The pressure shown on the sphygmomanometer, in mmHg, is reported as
208 mmHg
